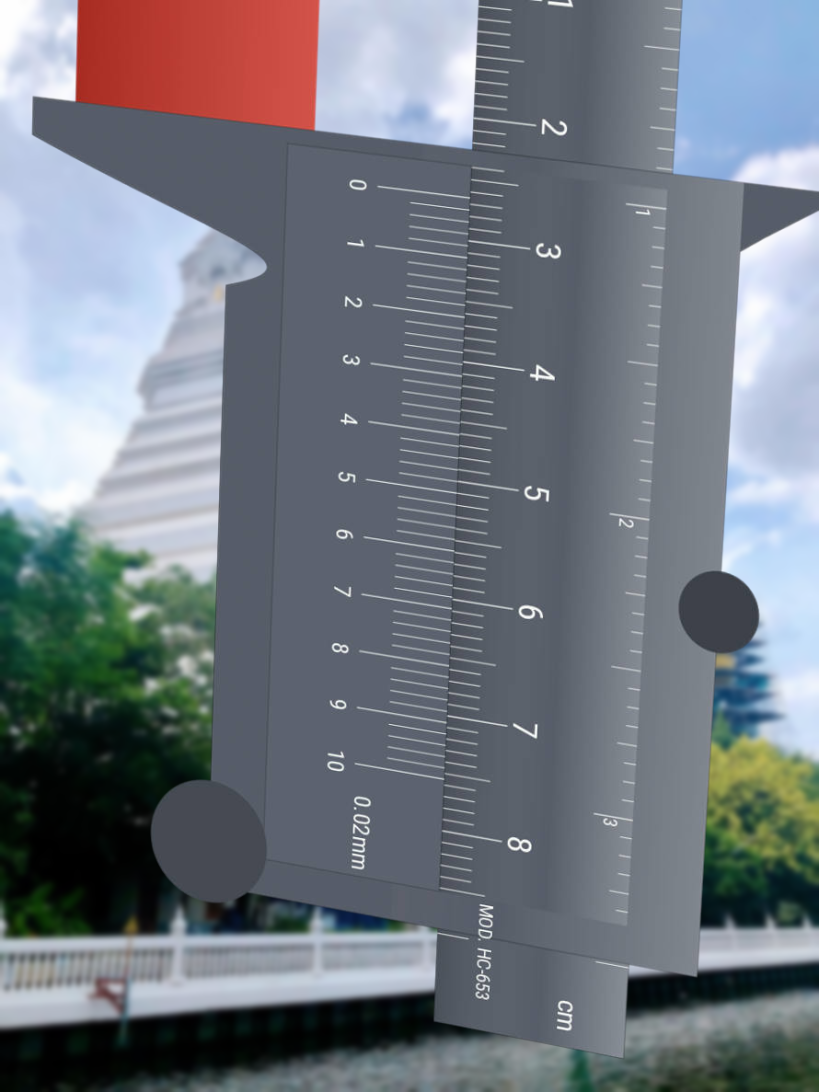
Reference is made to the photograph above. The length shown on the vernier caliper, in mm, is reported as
26.5 mm
